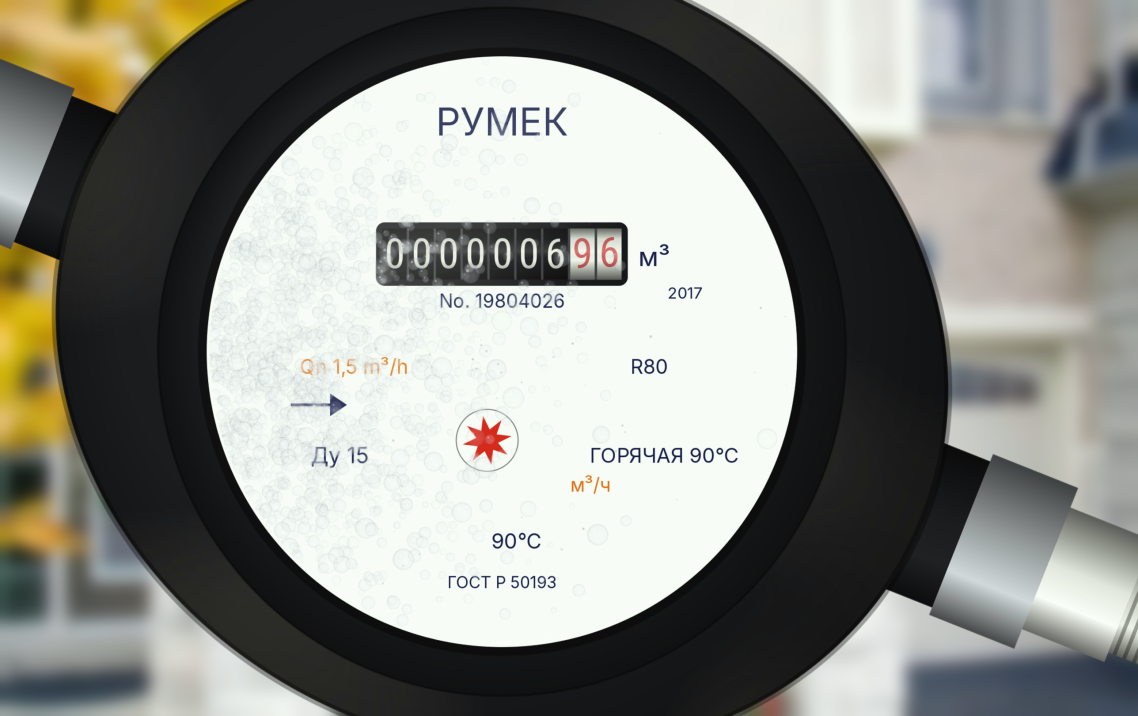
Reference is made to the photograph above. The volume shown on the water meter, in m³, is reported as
6.96 m³
